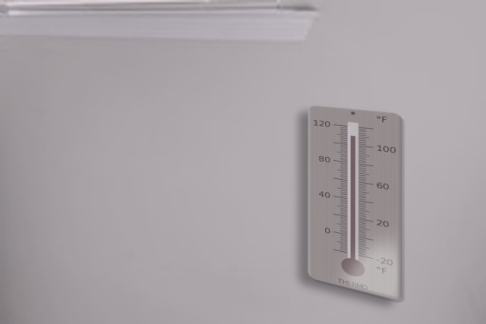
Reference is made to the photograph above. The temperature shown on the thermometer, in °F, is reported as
110 °F
